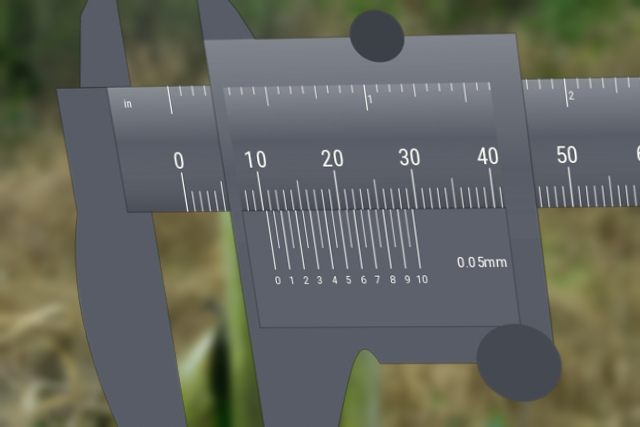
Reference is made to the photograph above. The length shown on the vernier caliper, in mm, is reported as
10.4 mm
